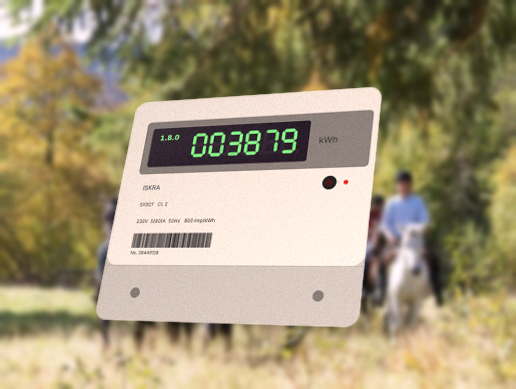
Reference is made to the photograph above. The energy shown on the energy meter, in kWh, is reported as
3879 kWh
